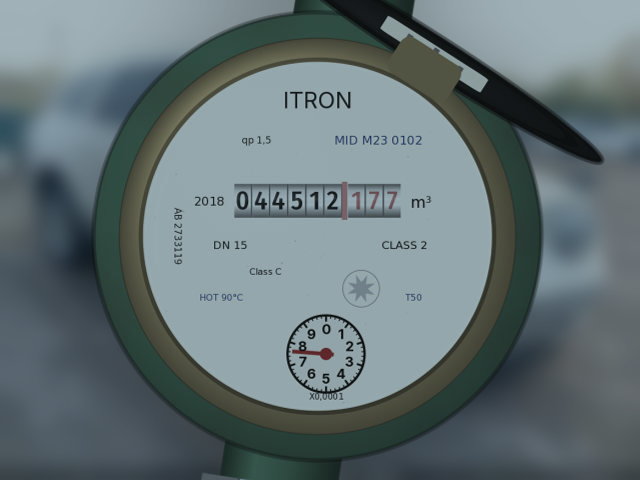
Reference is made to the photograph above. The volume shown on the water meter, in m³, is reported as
44512.1777 m³
